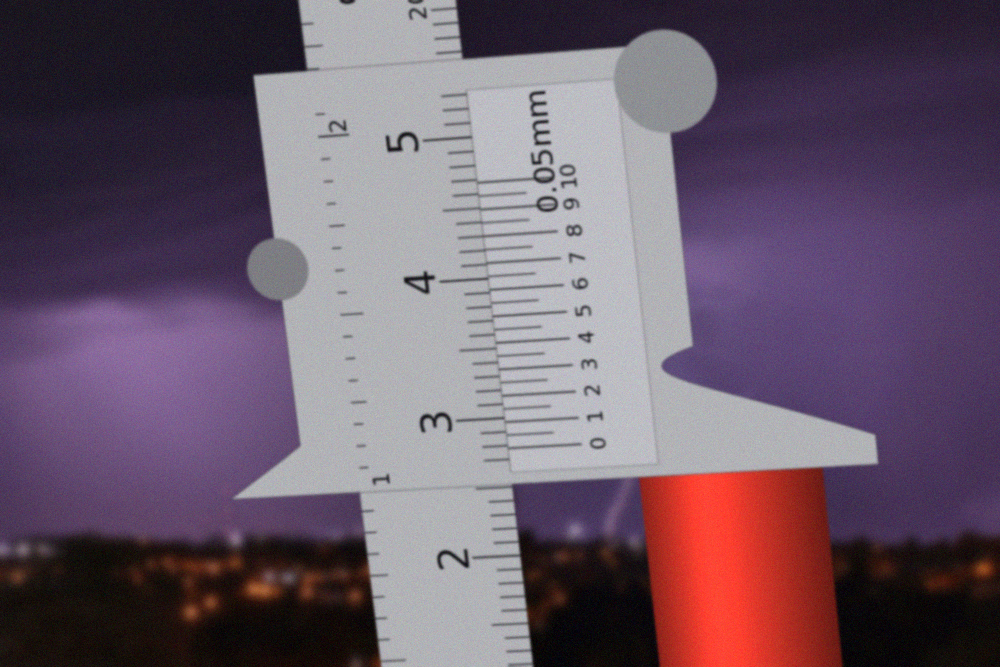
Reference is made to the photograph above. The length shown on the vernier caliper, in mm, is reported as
27.8 mm
